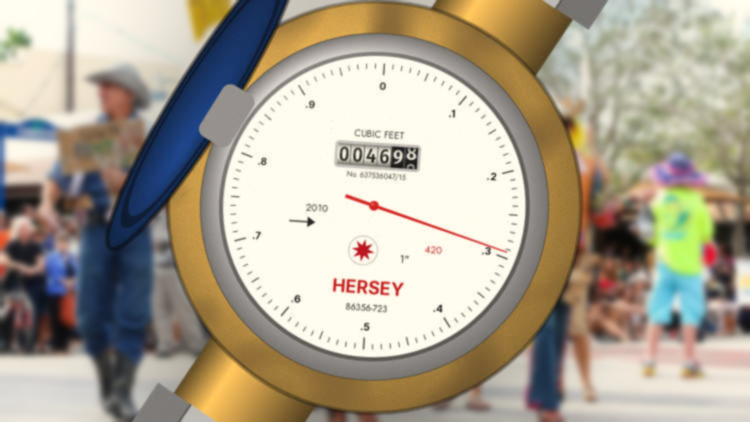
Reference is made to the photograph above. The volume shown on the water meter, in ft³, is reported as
4698.29 ft³
